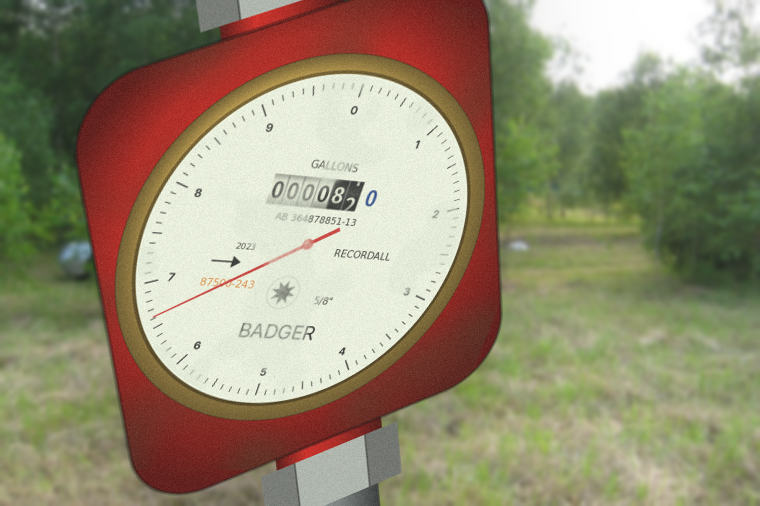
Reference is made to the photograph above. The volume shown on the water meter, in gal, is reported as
816.6 gal
